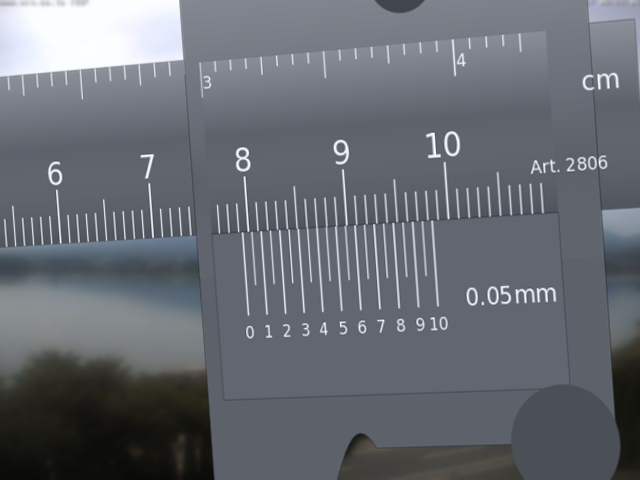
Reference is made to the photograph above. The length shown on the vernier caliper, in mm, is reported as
79.4 mm
